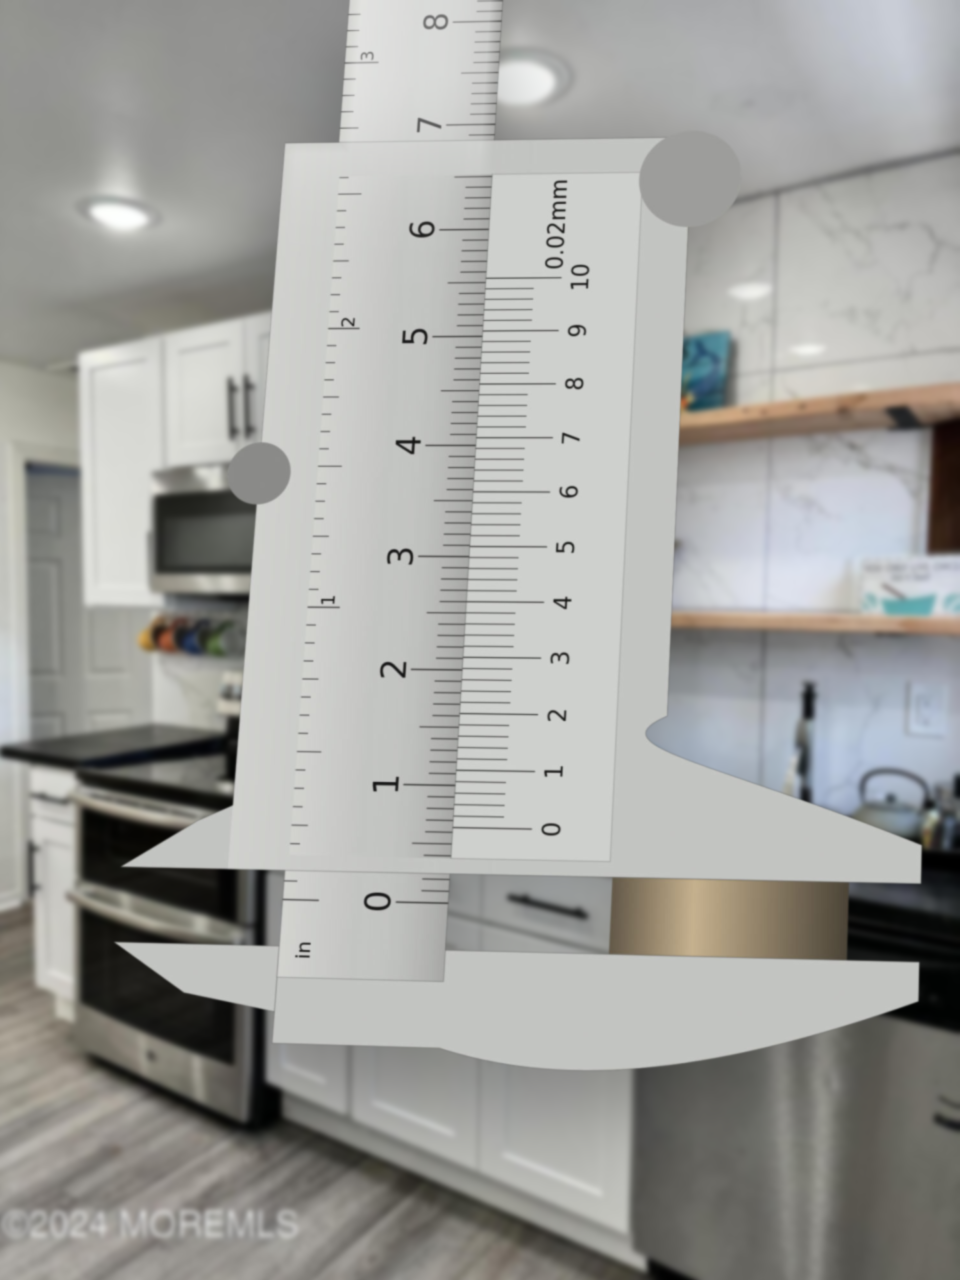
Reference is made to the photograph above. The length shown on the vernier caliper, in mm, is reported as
6.4 mm
